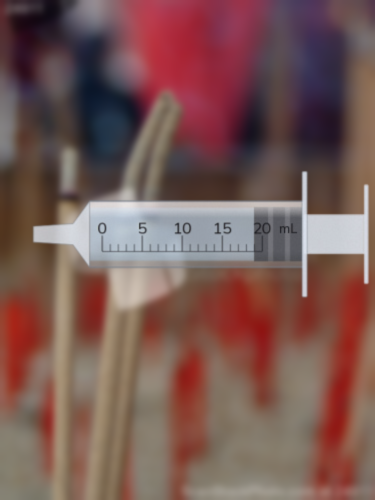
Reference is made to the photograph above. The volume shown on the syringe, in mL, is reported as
19 mL
